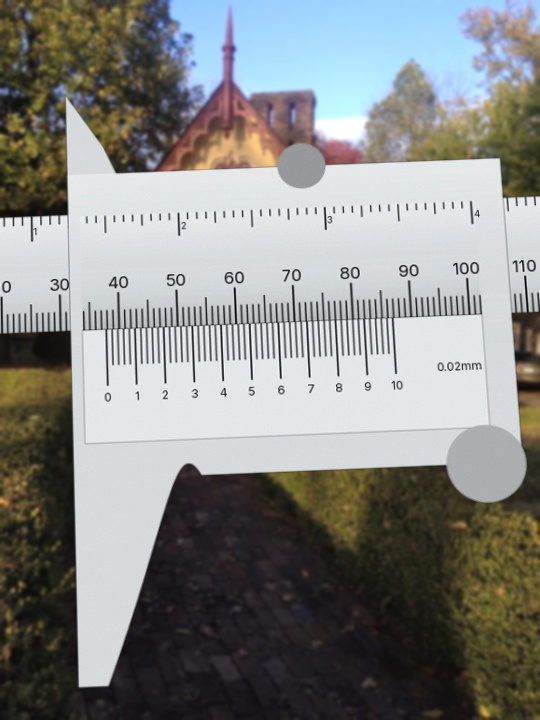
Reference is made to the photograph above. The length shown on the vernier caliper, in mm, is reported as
37.8 mm
